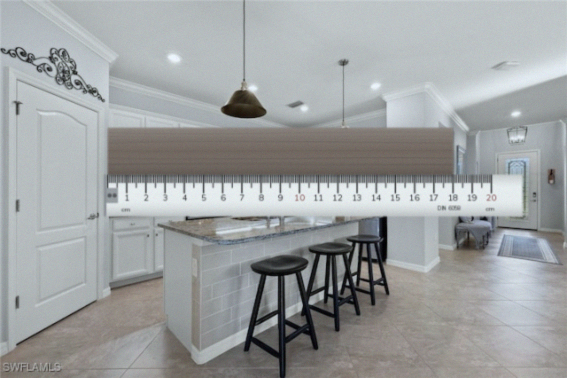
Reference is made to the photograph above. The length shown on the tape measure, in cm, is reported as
18 cm
